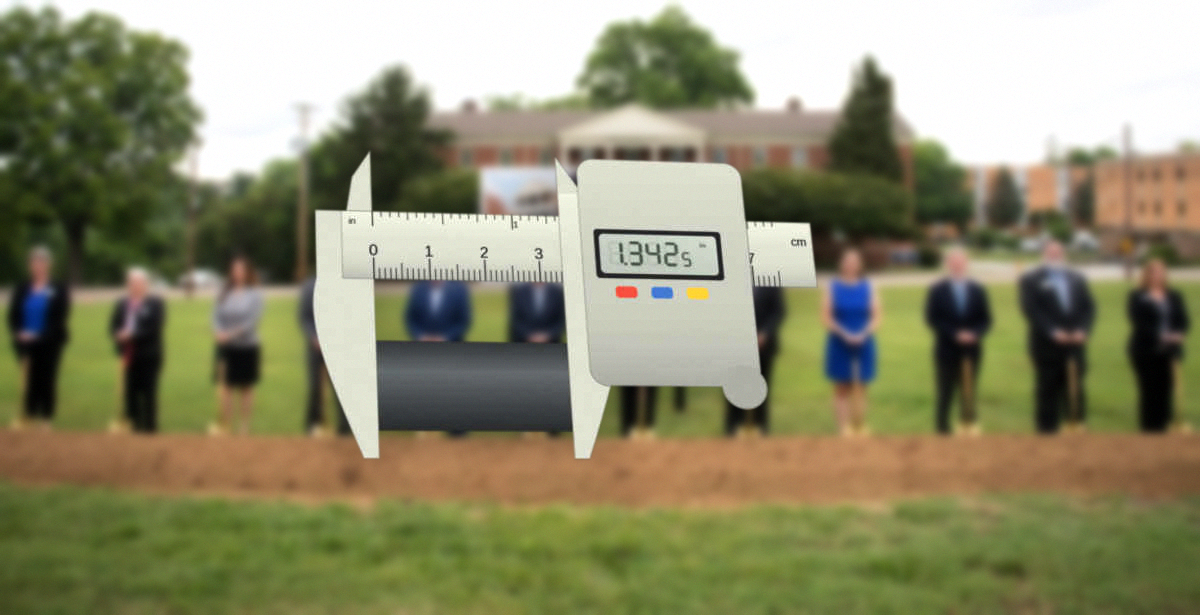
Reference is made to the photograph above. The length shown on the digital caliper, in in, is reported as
1.3425 in
